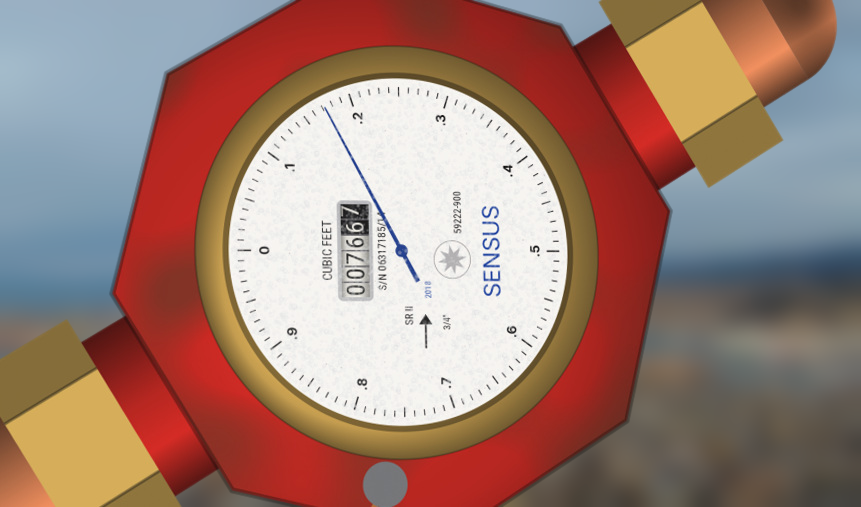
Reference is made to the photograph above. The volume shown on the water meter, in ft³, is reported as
7667.17 ft³
